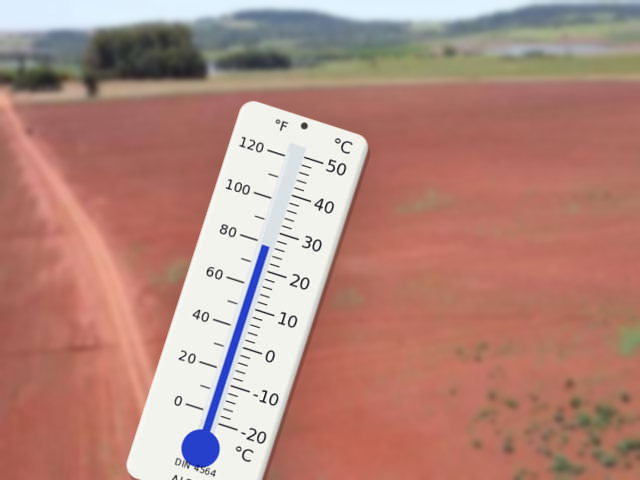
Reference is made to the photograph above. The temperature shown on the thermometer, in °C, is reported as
26 °C
